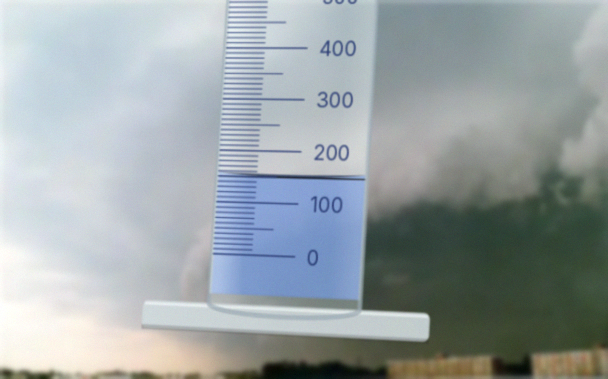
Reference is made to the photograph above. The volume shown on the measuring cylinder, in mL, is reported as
150 mL
